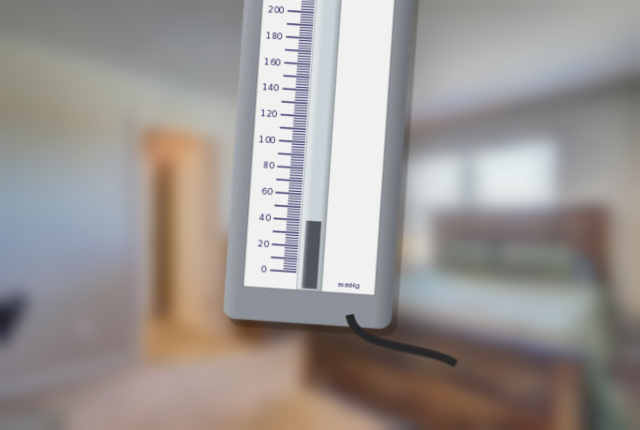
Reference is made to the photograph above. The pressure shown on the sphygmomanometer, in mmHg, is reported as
40 mmHg
